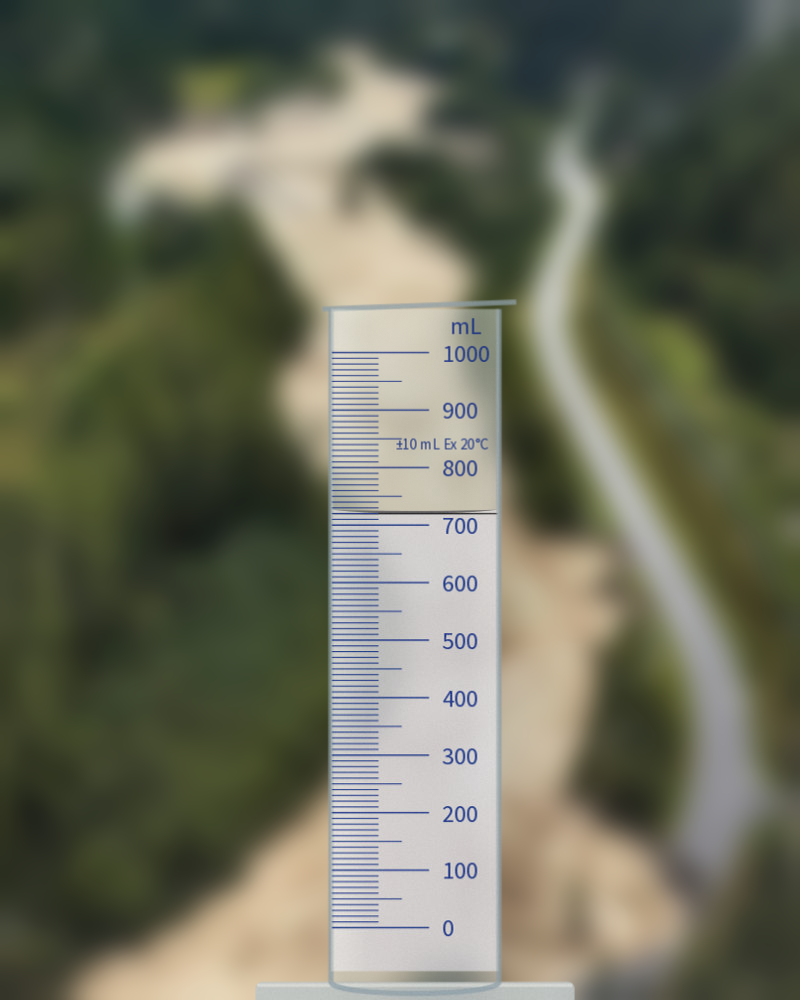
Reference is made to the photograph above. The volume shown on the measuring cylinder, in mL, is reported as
720 mL
